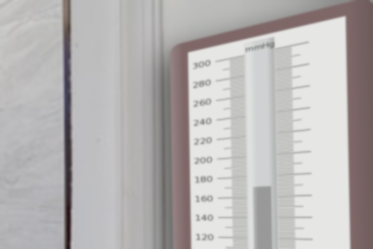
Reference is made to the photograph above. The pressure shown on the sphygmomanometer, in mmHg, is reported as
170 mmHg
